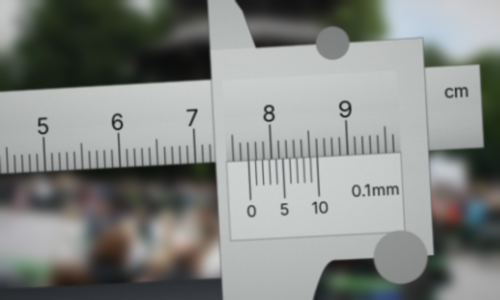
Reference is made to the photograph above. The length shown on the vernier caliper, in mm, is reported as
77.0 mm
